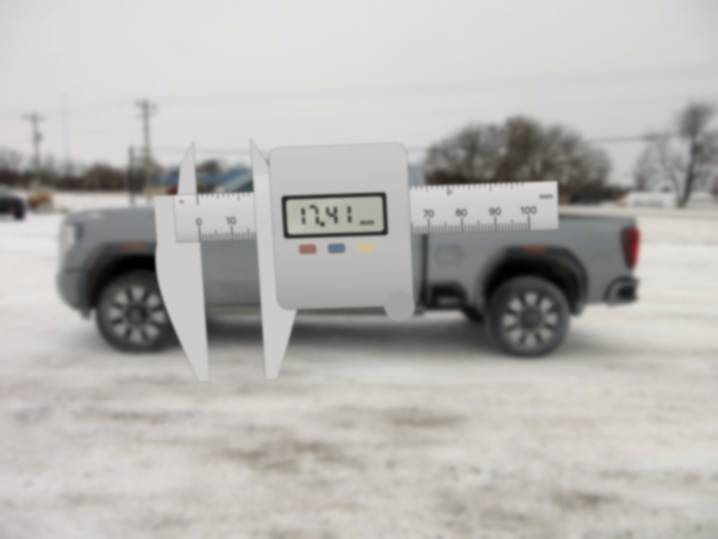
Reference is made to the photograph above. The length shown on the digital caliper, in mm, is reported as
17.41 mm
